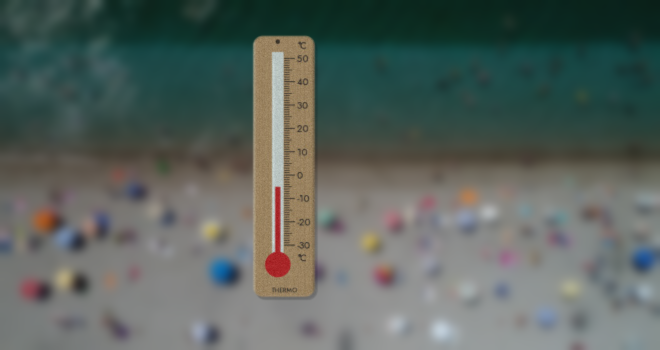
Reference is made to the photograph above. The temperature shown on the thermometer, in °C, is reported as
-5 °C
